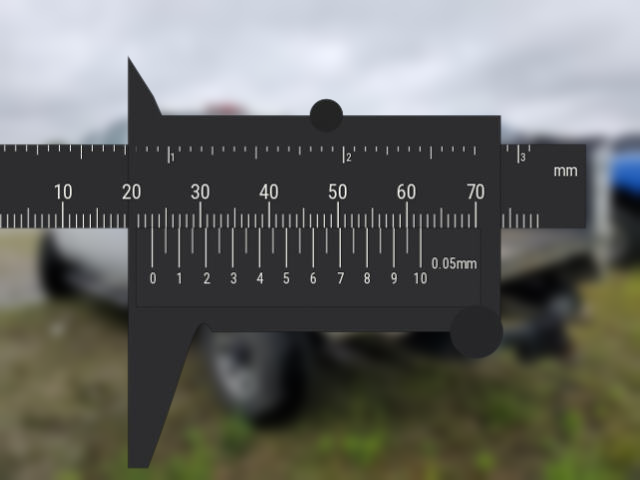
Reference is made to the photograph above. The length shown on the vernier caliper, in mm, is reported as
23.0 mm
